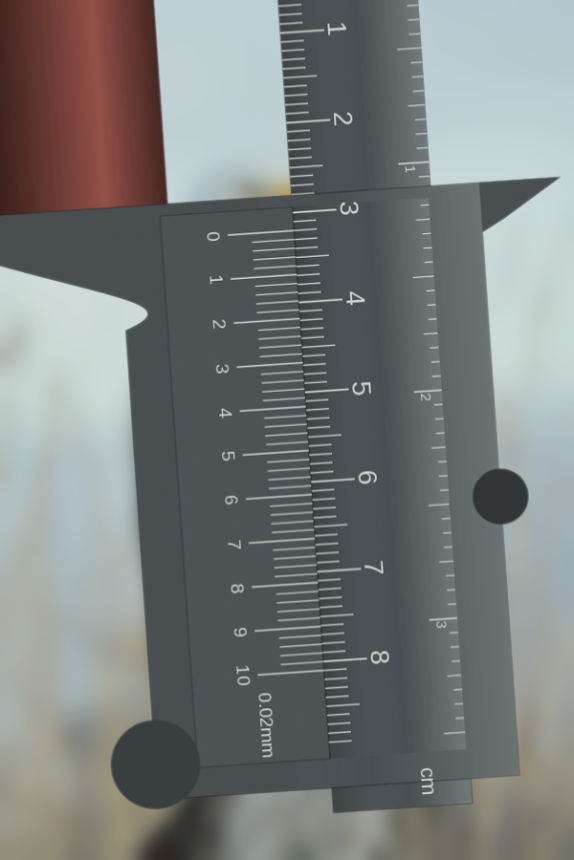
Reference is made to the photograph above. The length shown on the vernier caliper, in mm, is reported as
32.0 mm
